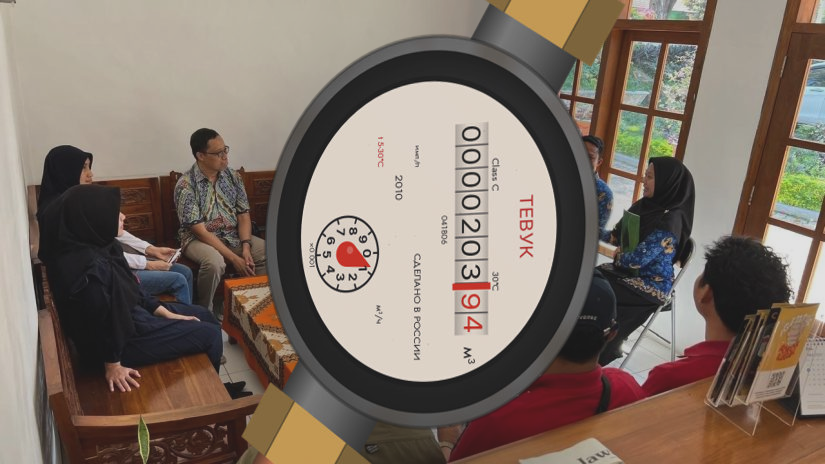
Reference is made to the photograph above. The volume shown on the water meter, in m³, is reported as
203.940 m³
